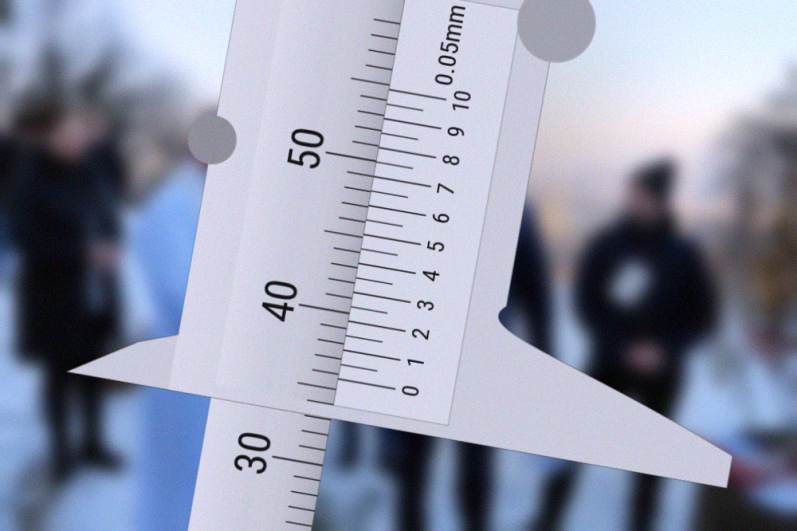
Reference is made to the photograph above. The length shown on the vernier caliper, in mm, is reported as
35.7 mm
